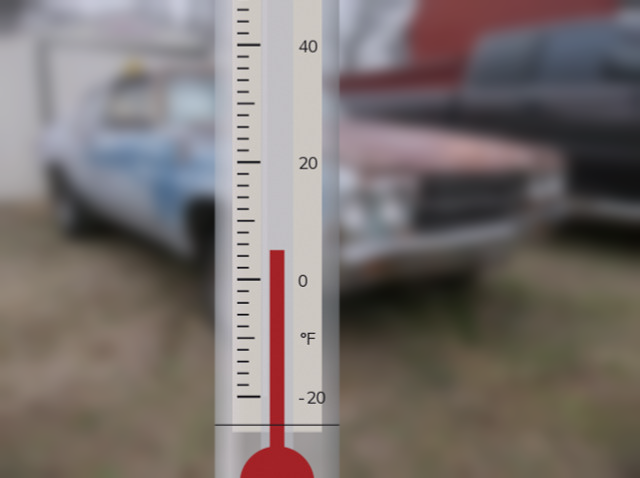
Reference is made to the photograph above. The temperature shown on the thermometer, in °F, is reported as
5 °F
